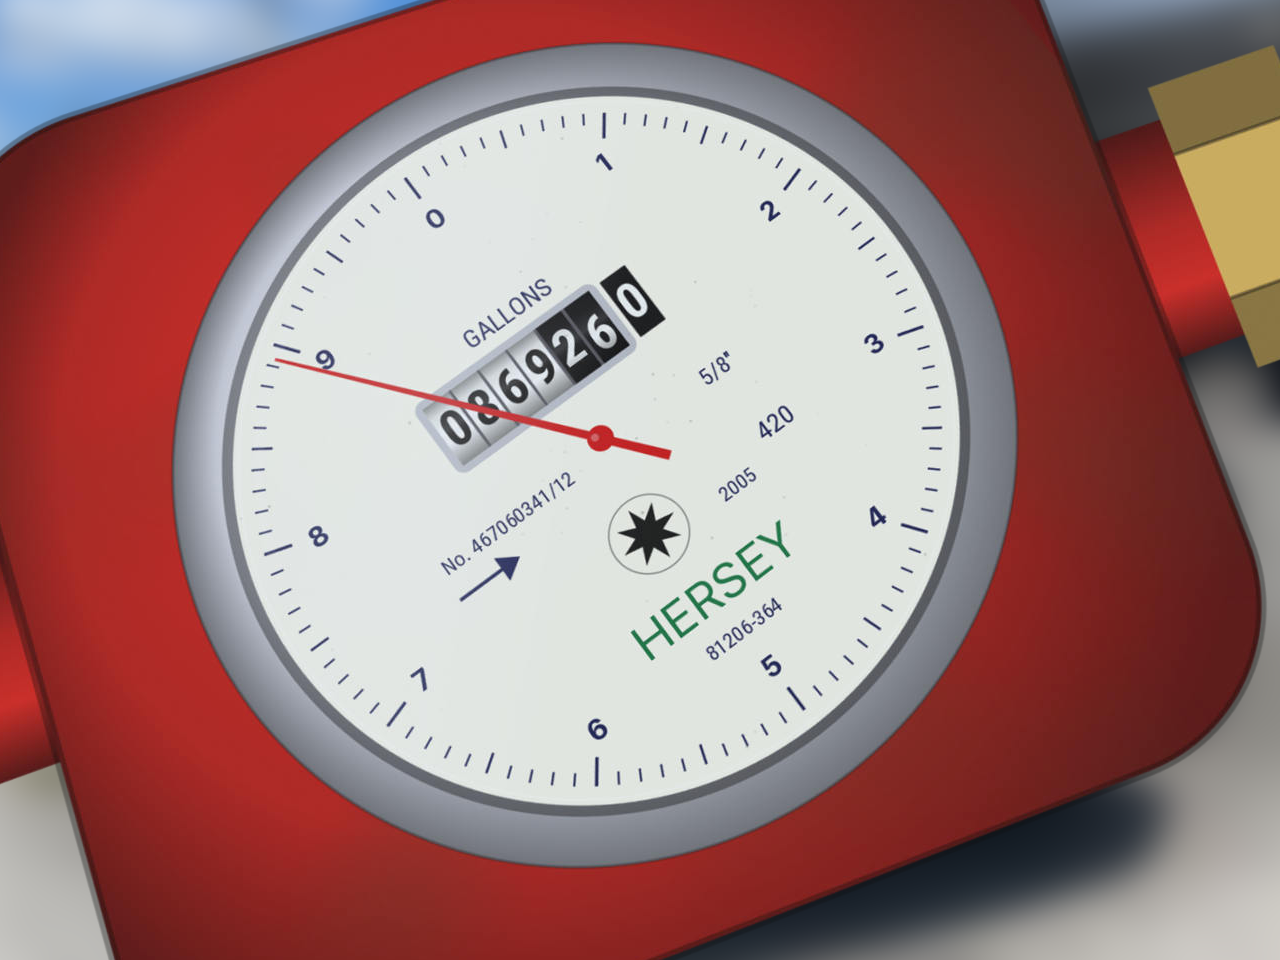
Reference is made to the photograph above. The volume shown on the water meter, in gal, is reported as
869258.9 gal
